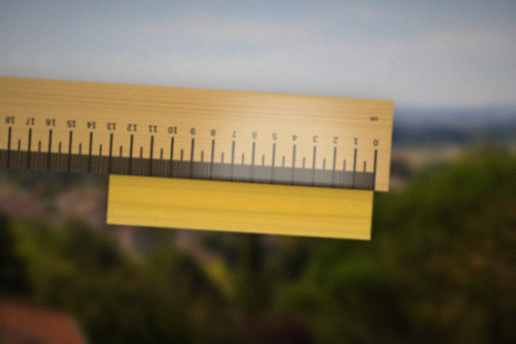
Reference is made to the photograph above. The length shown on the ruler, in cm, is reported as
13 cm
